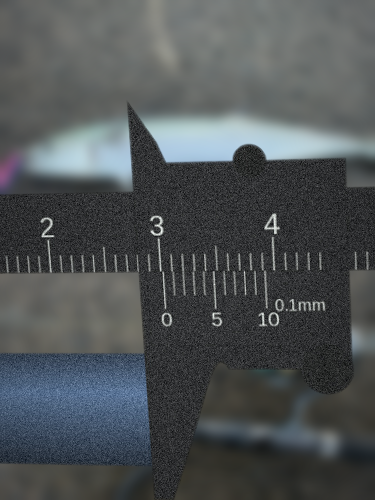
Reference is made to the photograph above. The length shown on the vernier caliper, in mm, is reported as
30.2 mm
